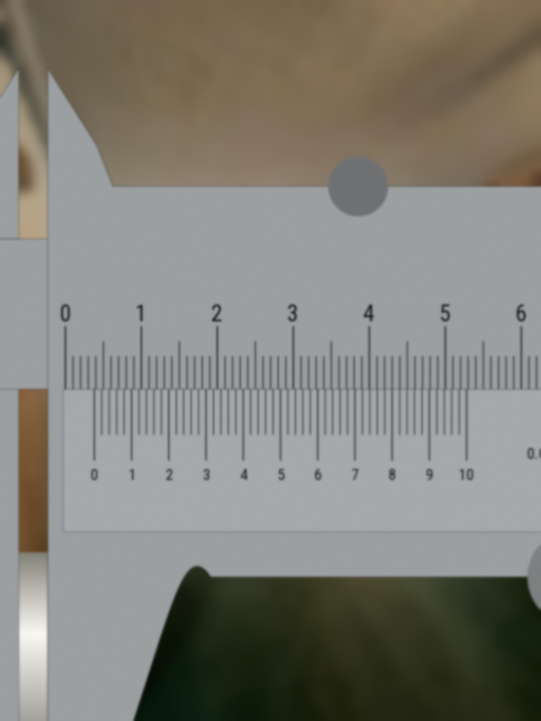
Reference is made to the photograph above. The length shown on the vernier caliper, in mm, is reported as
3.8 mm
